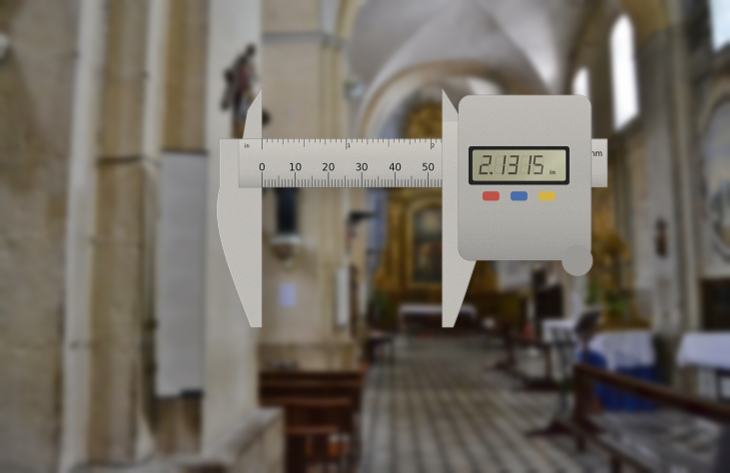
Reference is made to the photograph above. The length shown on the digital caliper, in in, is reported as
2.1315 in
